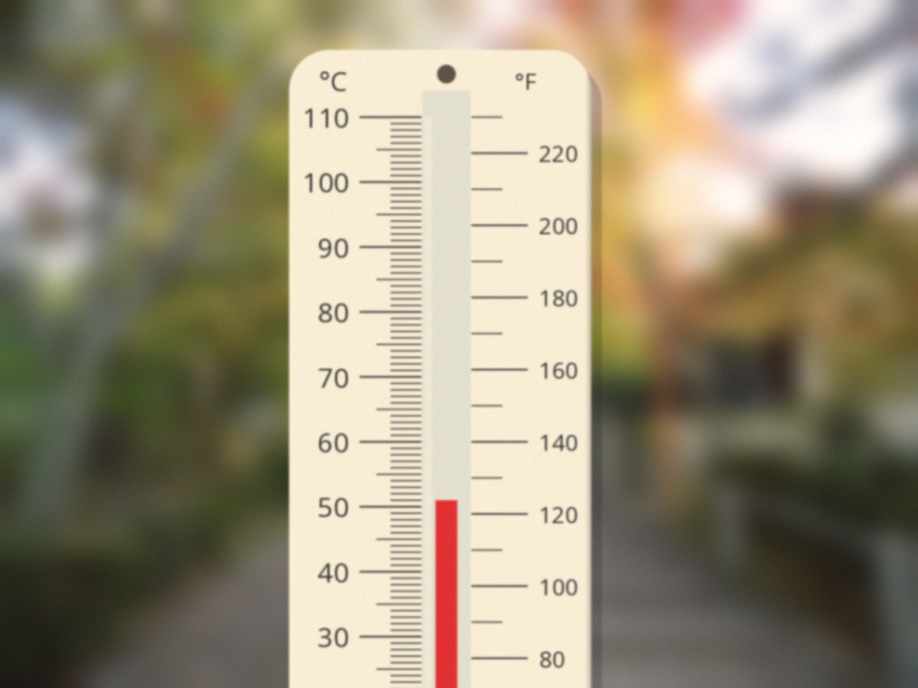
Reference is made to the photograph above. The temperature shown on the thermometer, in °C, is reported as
51 °C
